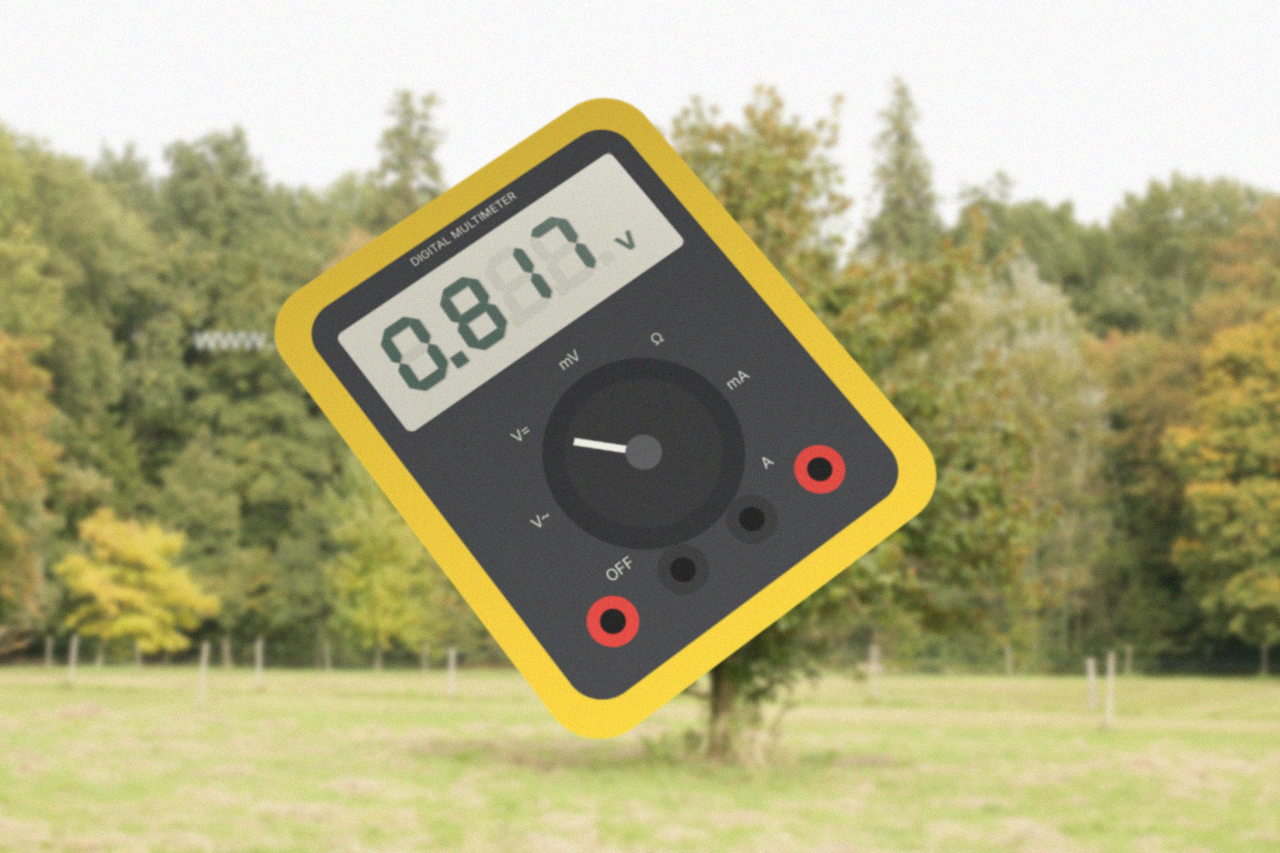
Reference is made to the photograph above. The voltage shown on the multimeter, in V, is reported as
0.817 V
